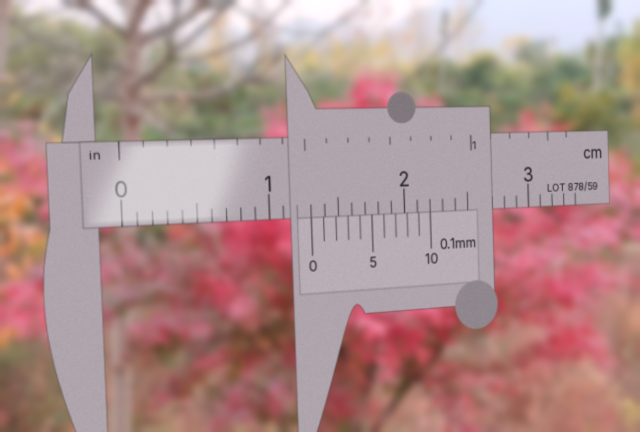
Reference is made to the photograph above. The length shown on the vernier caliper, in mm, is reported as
13.0 mm
